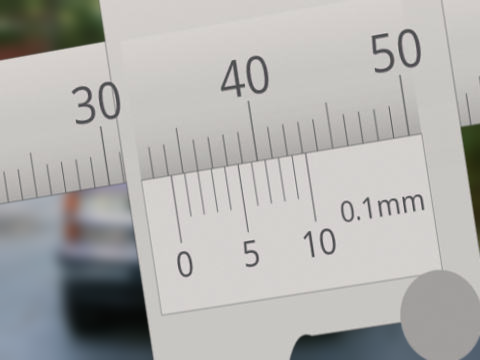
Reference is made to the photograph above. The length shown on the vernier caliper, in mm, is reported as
34.2 mm
